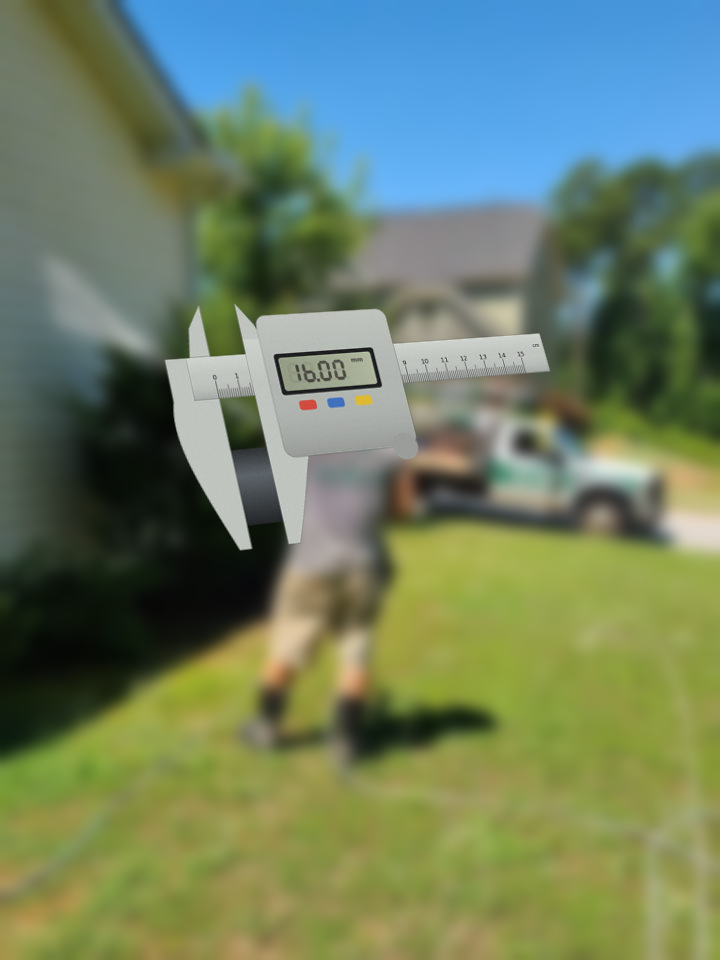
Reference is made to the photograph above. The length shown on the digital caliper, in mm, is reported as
16.00 mm
